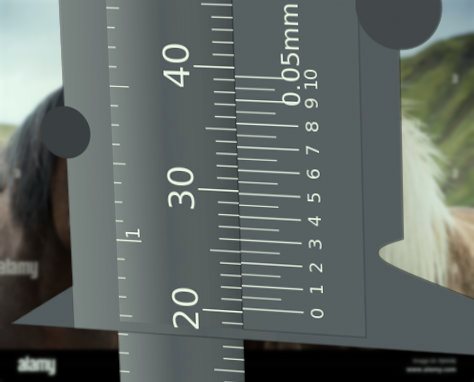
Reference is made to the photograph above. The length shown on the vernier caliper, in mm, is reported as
20.3 mm
